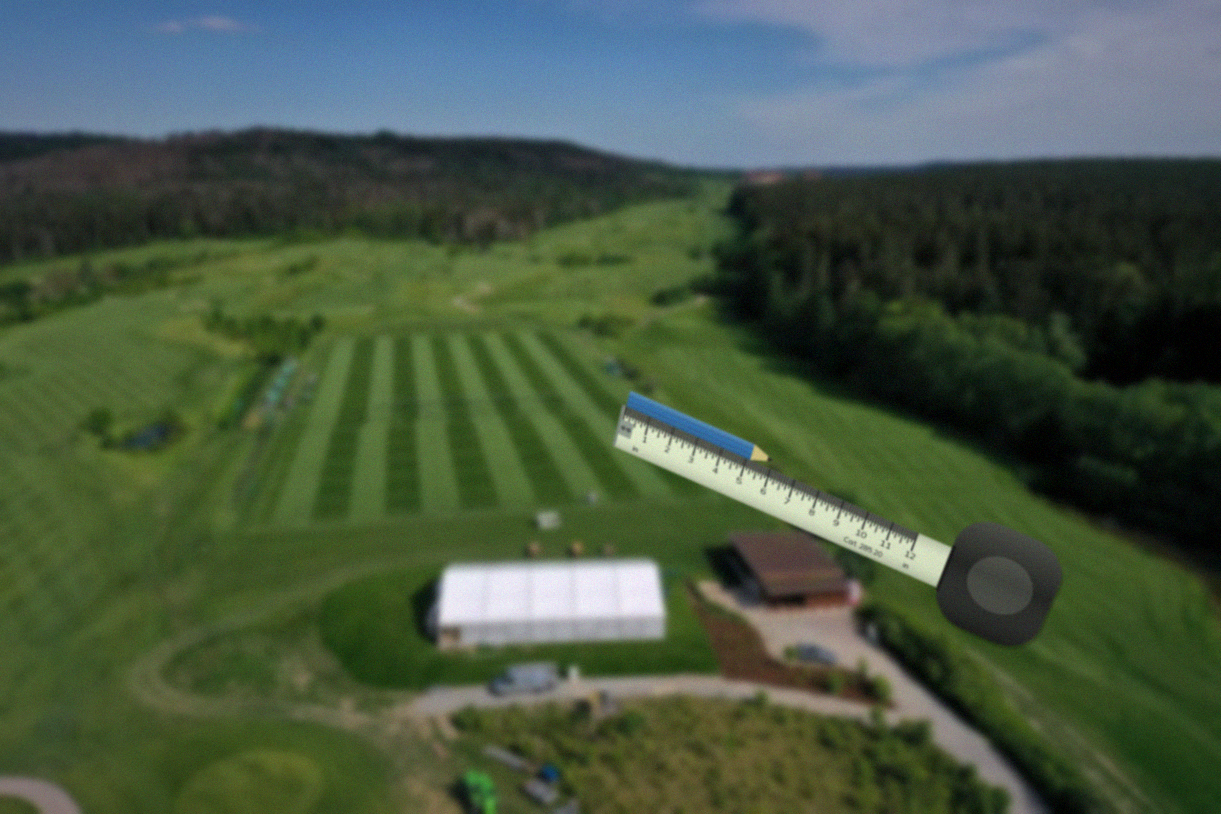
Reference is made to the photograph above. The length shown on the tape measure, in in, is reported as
6 in
